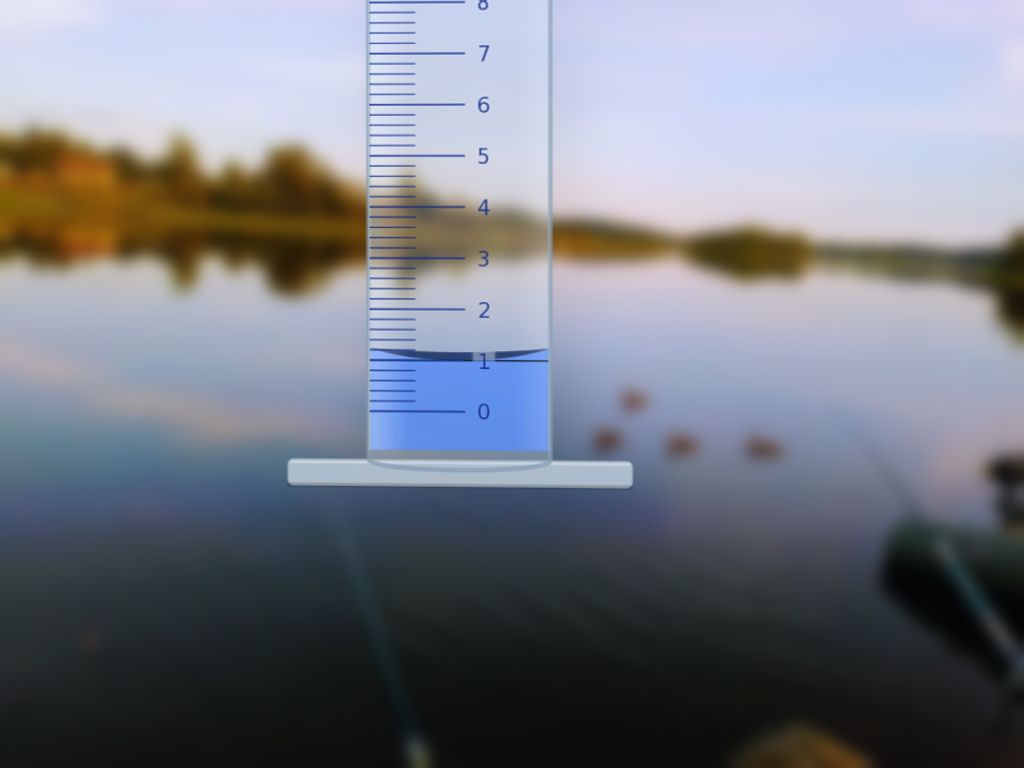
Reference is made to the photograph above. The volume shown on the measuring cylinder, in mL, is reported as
1 mL
